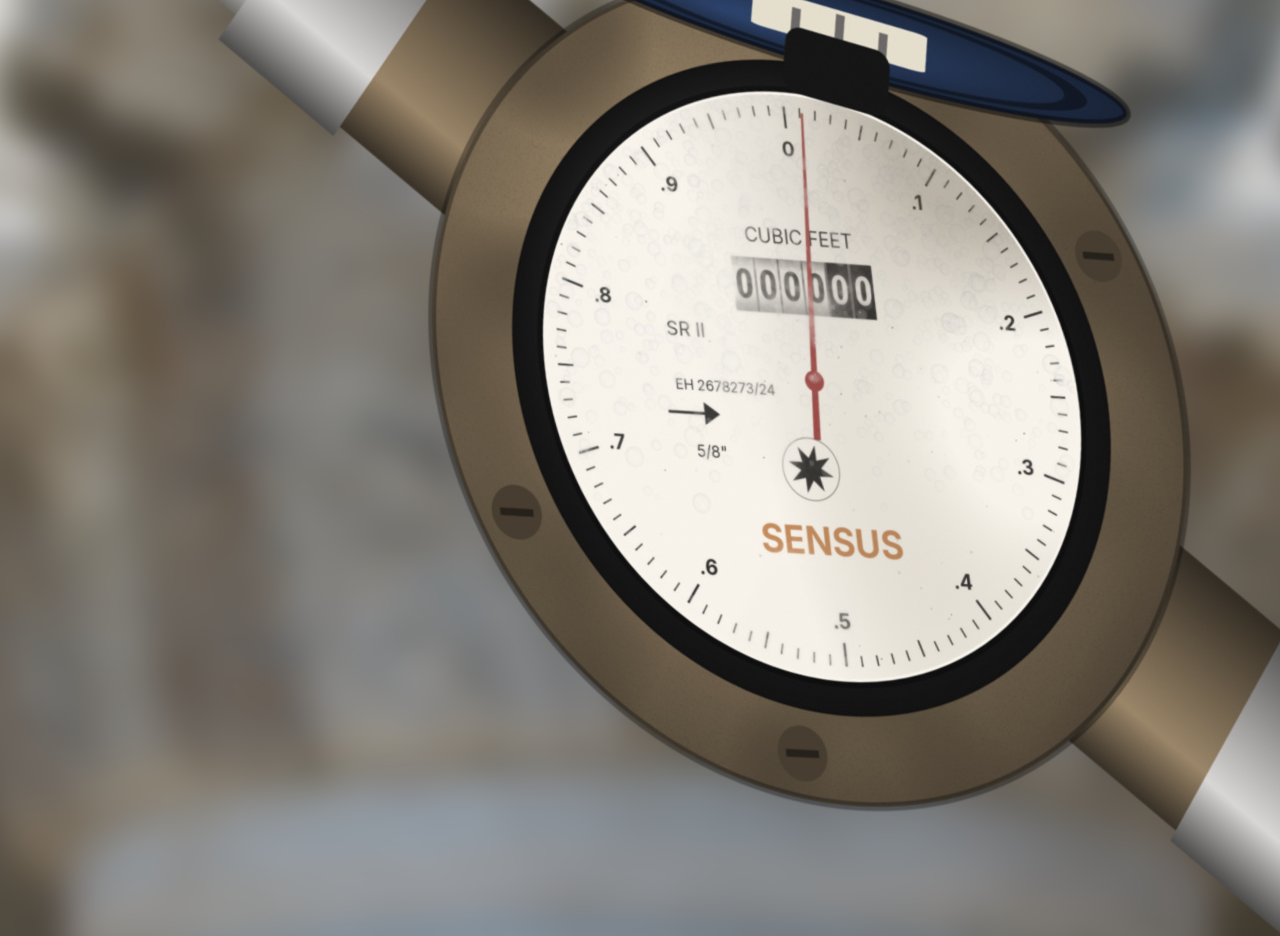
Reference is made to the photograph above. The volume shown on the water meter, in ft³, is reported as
0.01 ft³
